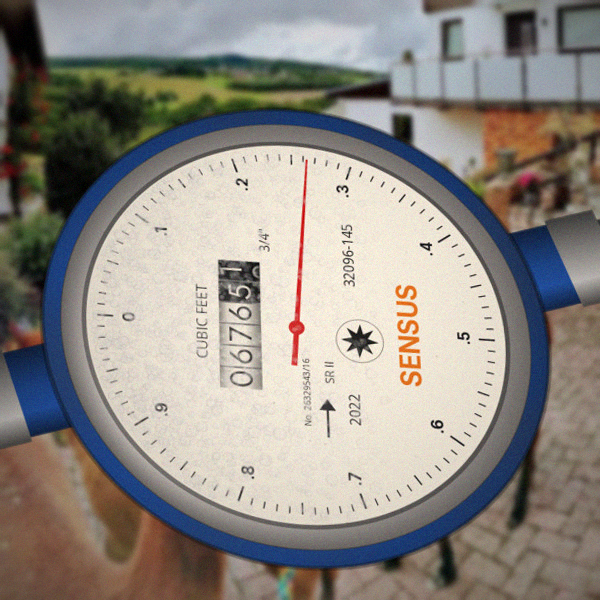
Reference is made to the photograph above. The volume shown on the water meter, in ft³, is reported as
67651.26 ft³
